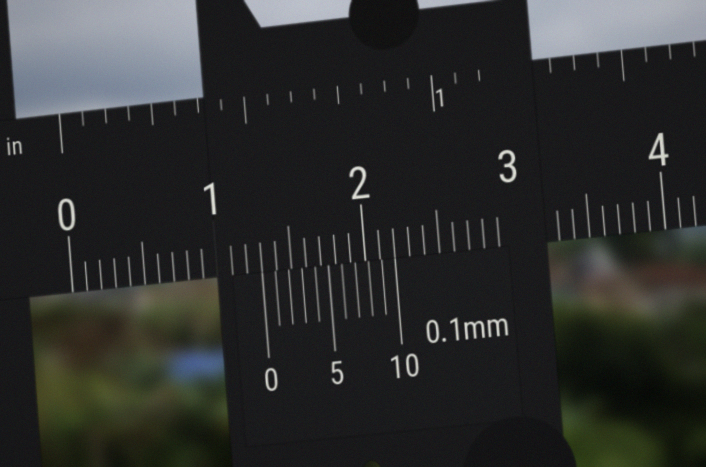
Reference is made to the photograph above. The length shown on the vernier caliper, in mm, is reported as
13.0 mm
